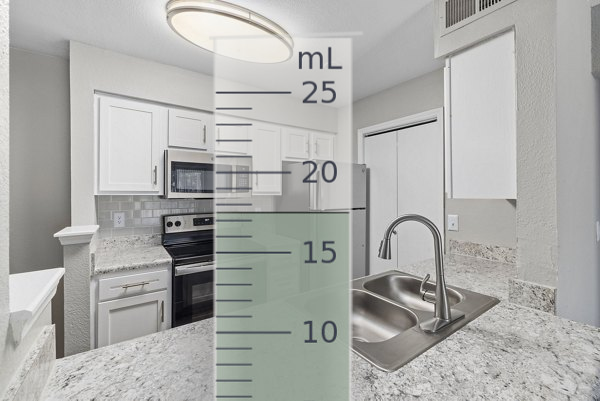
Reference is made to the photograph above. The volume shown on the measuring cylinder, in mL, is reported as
17.5 mL
